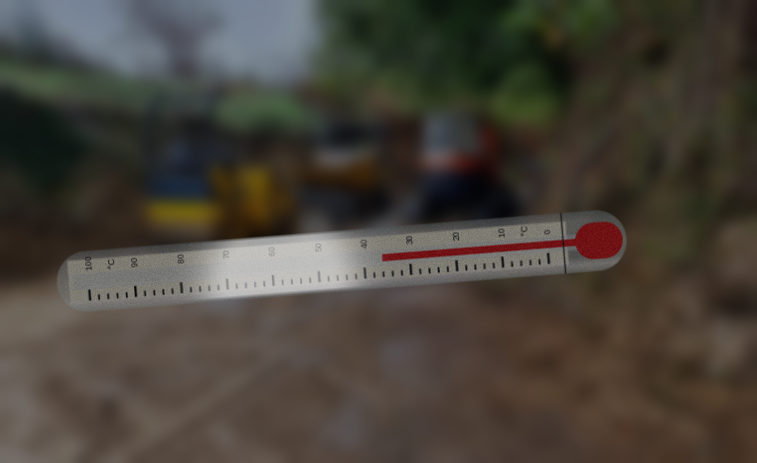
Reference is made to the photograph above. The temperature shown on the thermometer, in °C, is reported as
36 °C
